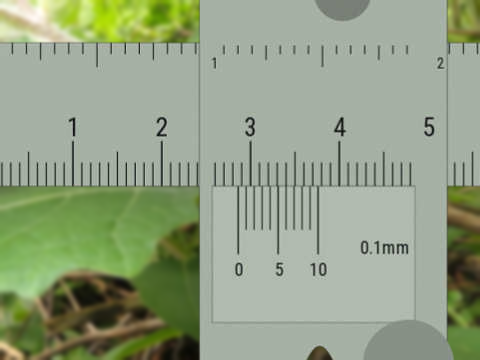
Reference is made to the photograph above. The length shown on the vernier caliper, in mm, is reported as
28.6 mm
